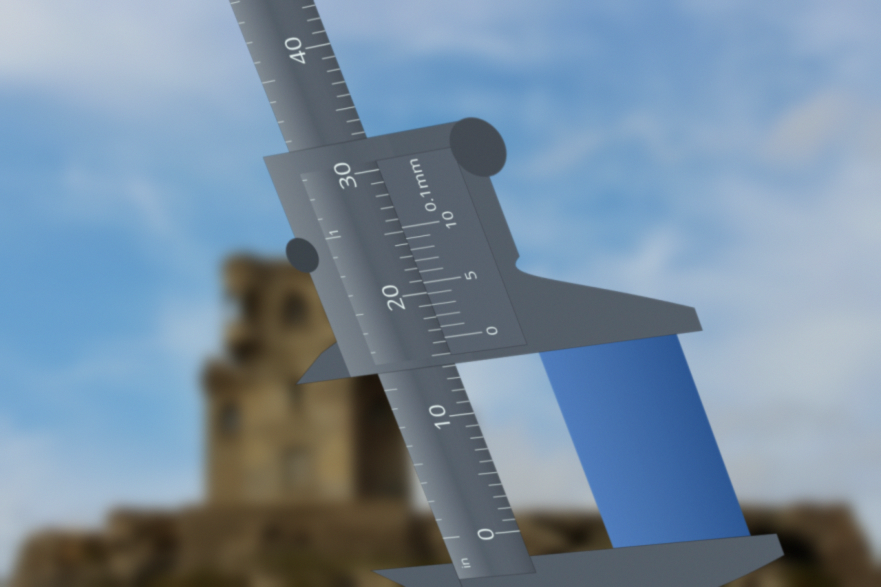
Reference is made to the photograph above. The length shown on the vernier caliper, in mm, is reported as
16.3 mm
